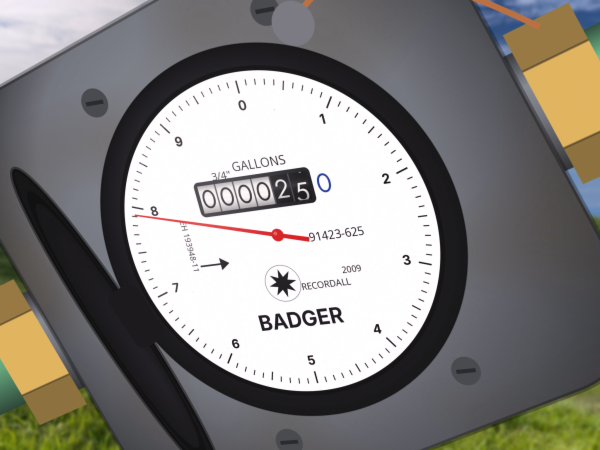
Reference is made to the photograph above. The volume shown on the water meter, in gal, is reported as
247.9 gal
